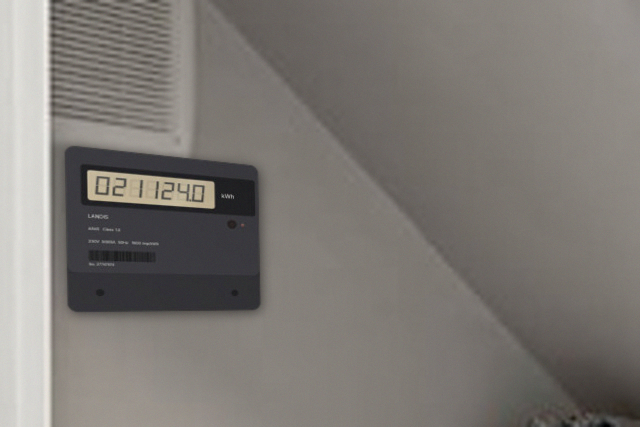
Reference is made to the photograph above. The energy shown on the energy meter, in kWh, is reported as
21124.0 kWh
